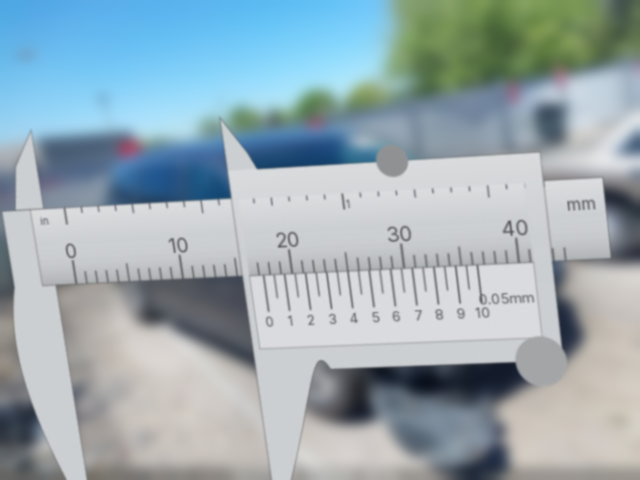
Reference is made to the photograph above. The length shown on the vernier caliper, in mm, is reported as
17.4 mm
